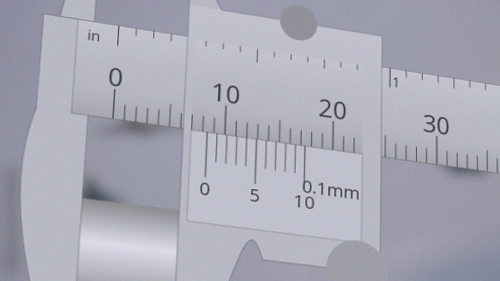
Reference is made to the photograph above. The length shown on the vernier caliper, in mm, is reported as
8.4 mm
